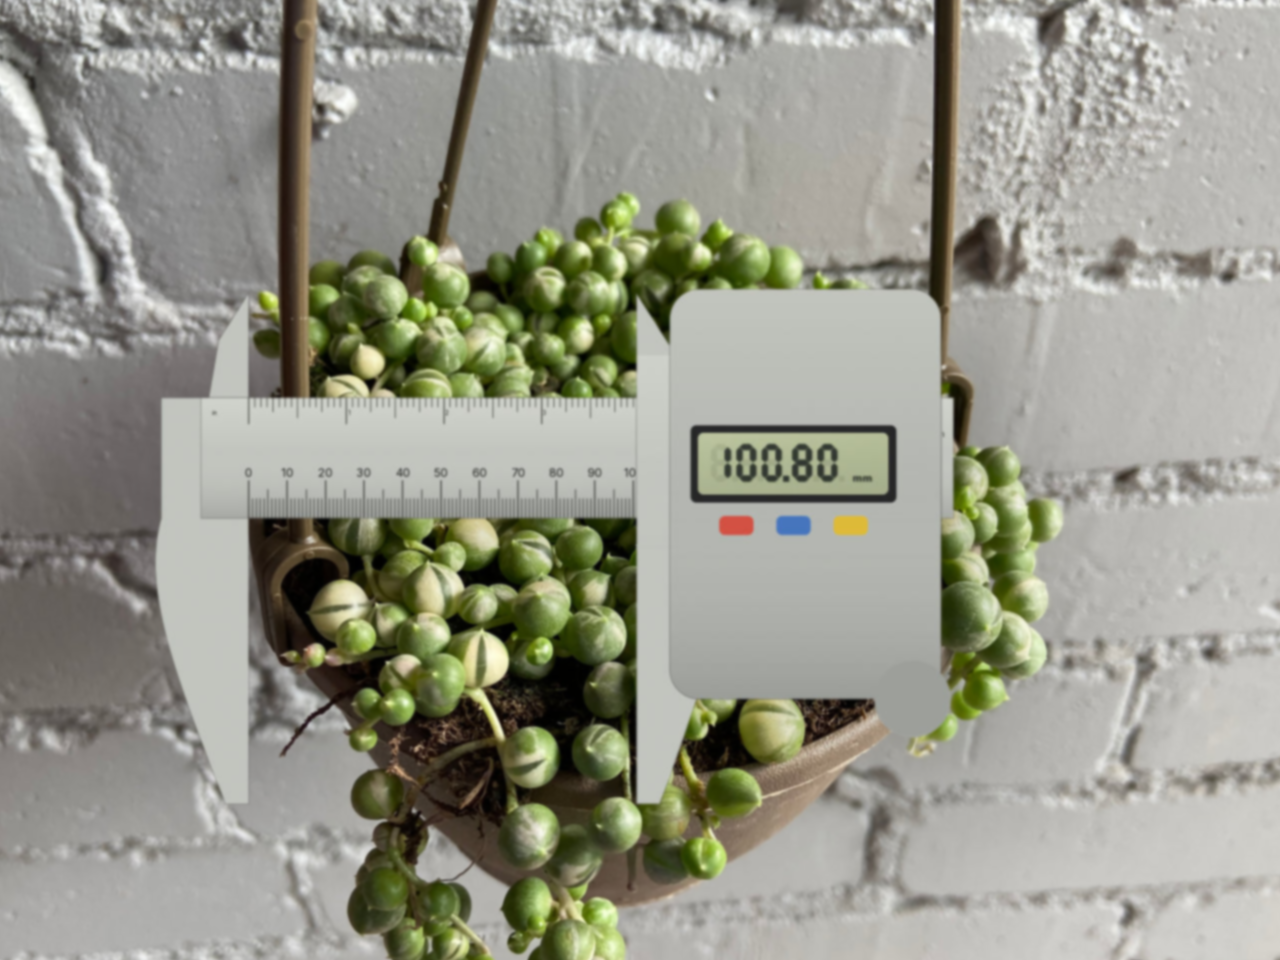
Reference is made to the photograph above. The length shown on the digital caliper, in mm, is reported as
100.80 mm
